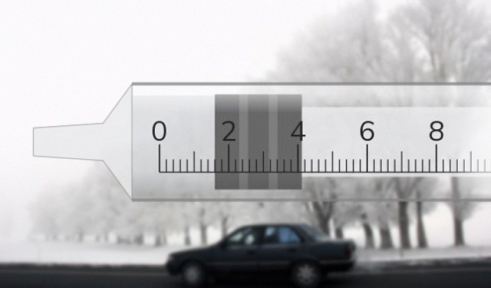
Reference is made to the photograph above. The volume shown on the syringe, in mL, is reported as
1.6 mL
